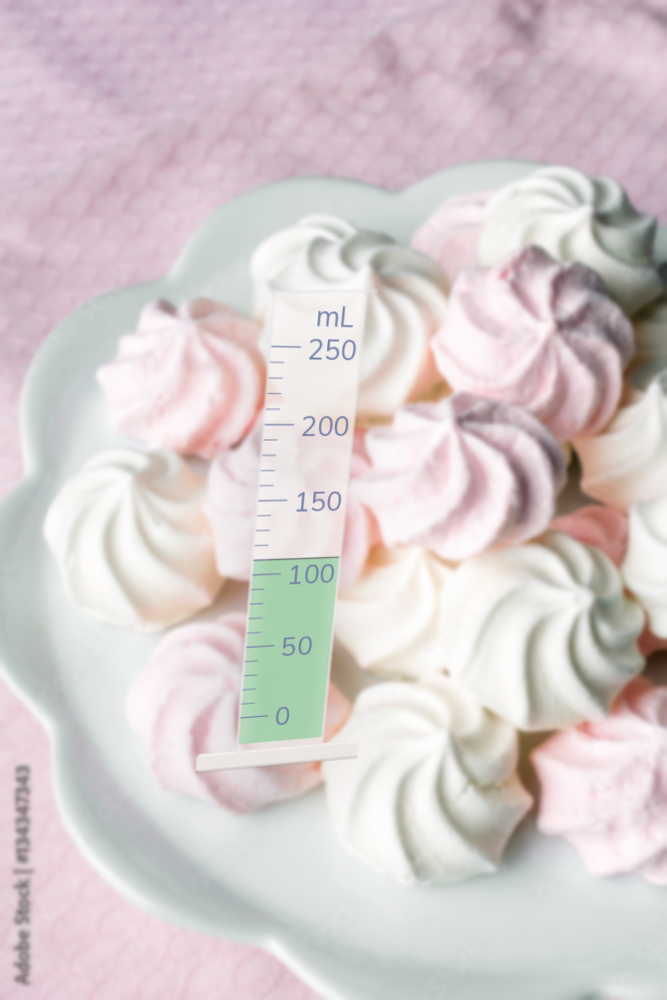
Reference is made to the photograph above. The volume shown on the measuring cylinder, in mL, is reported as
110 mL
